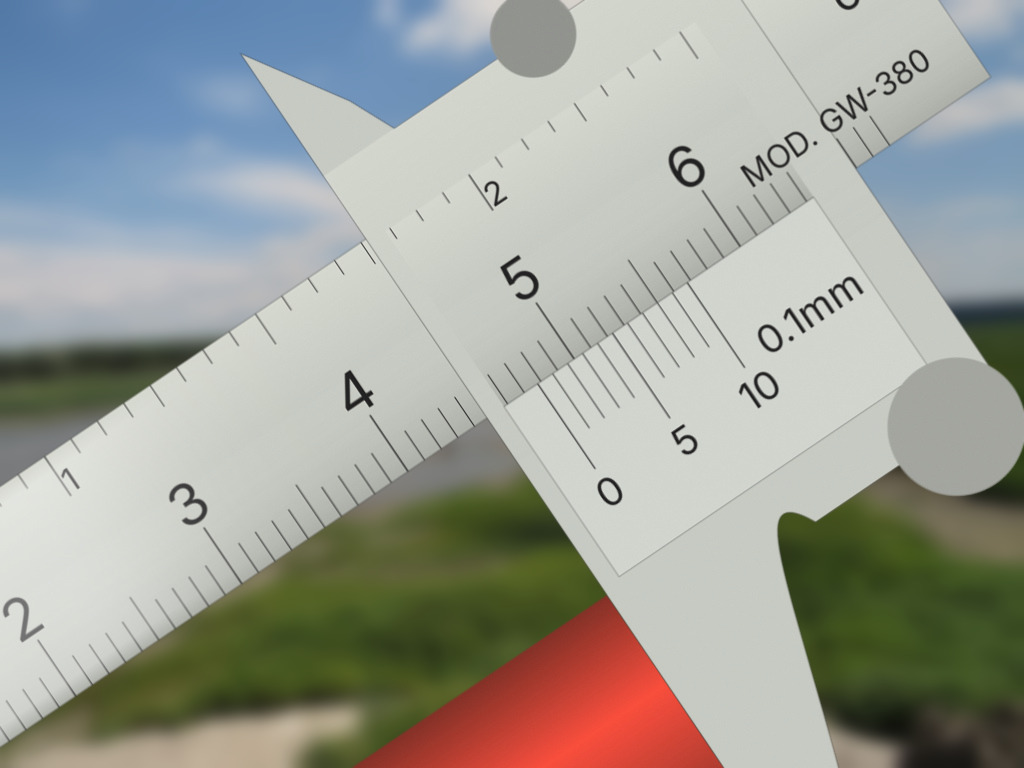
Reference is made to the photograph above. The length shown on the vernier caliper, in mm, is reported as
47.8 mm
